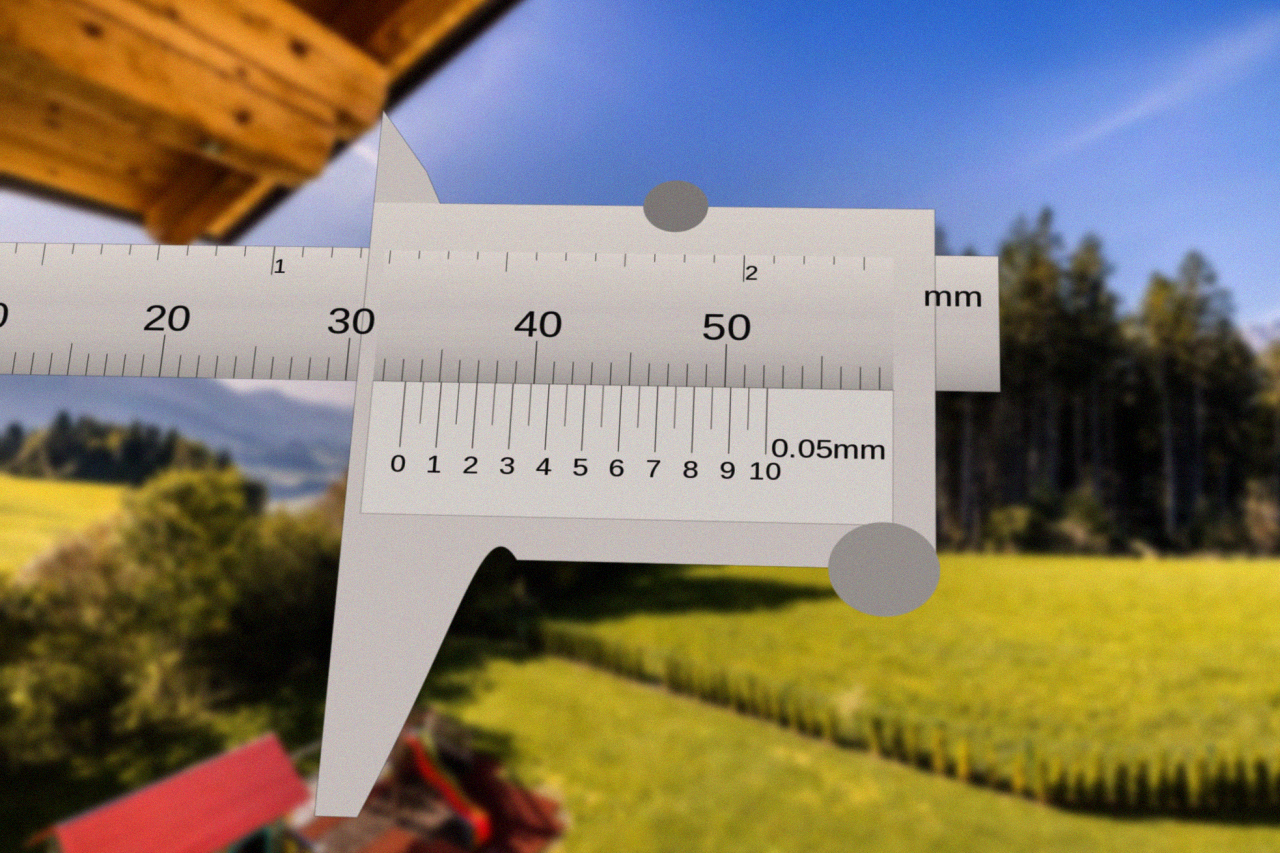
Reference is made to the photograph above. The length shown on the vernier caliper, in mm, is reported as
33.2 mm
